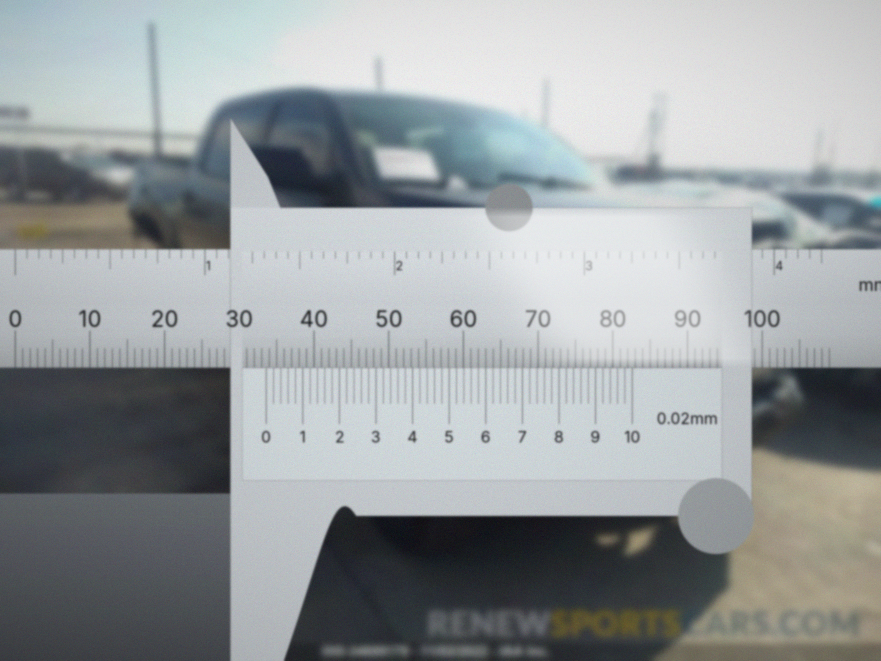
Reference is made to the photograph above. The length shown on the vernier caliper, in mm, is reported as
33.6 mm
